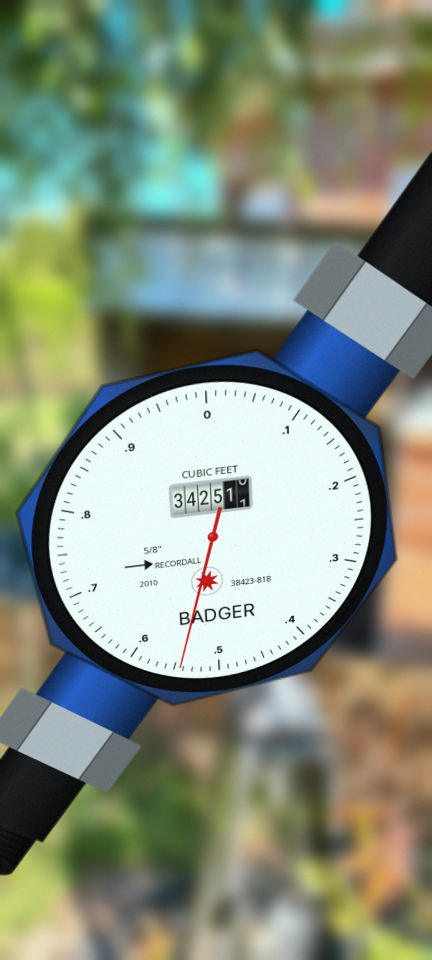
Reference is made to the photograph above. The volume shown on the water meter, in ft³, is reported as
342510.54 ft³
